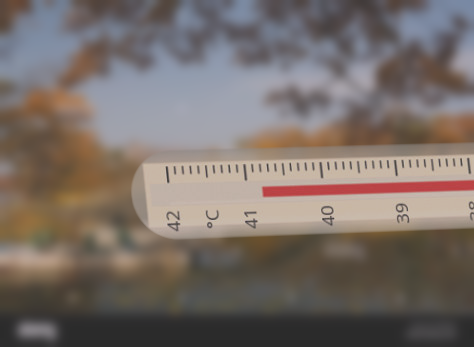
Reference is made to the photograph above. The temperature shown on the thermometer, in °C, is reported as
40.8 °C
